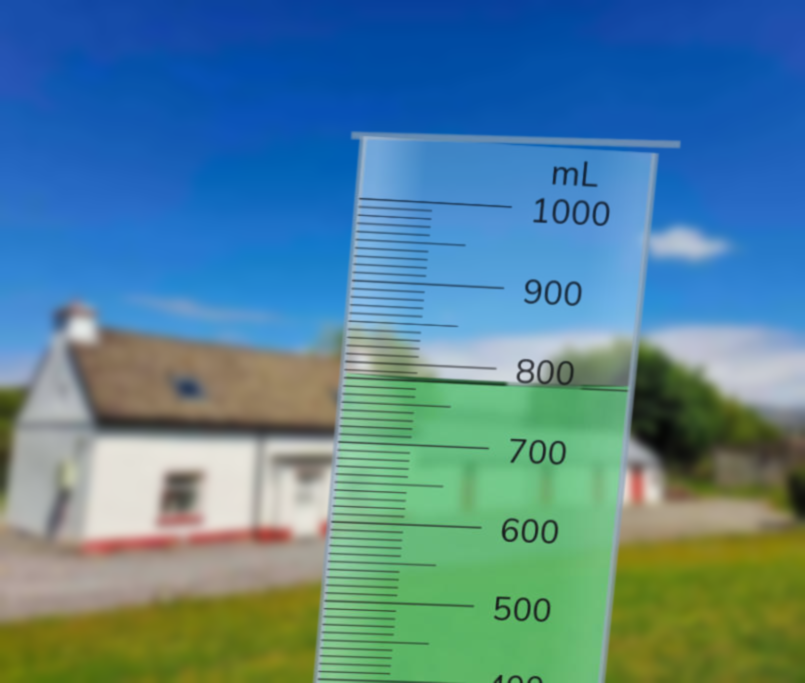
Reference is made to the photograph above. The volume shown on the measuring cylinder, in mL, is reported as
780 mL
